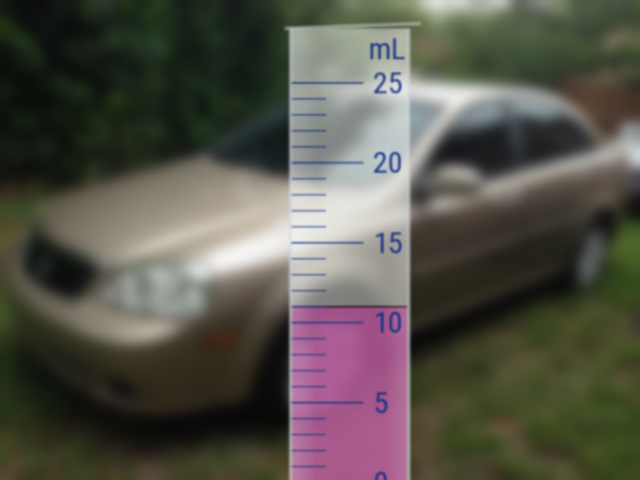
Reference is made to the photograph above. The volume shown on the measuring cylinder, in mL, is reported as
11 mL
